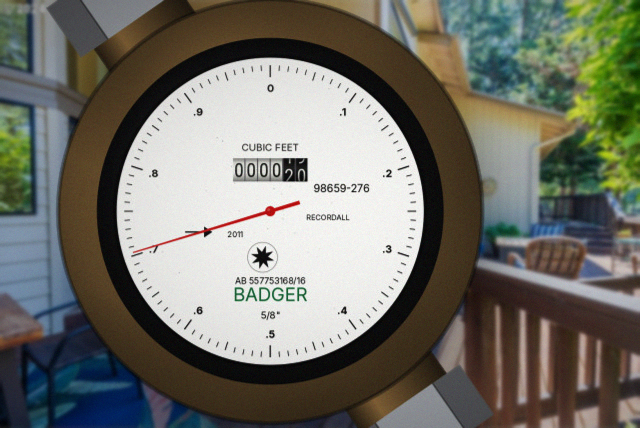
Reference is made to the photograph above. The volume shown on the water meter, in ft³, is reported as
19.70 ft³
